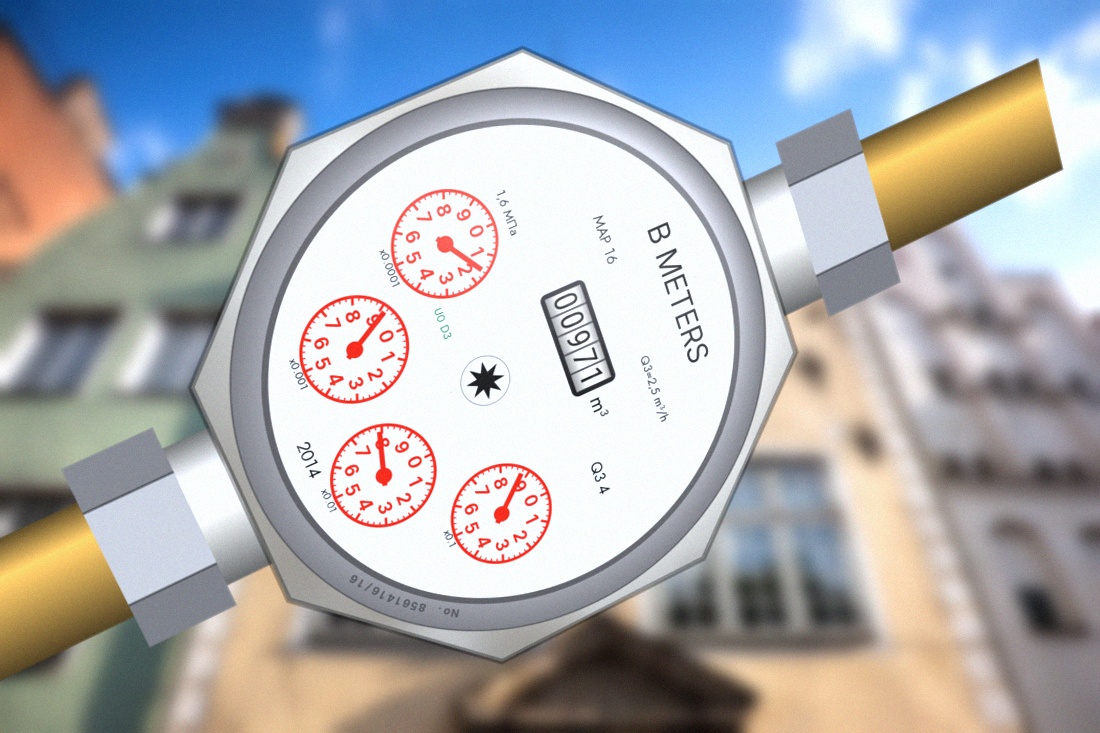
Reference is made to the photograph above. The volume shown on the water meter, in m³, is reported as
971.8791 m³
